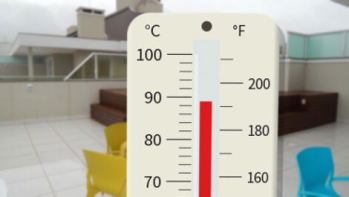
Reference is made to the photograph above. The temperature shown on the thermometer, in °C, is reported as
89 °C
